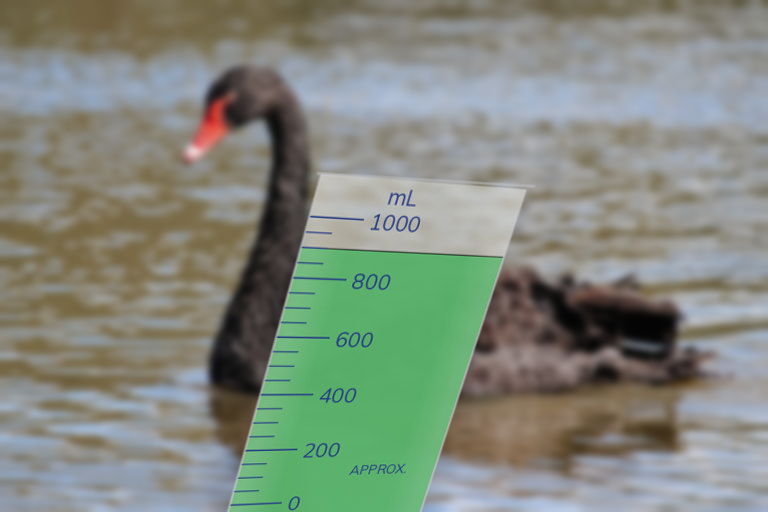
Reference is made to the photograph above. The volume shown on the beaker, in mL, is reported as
900 mL
